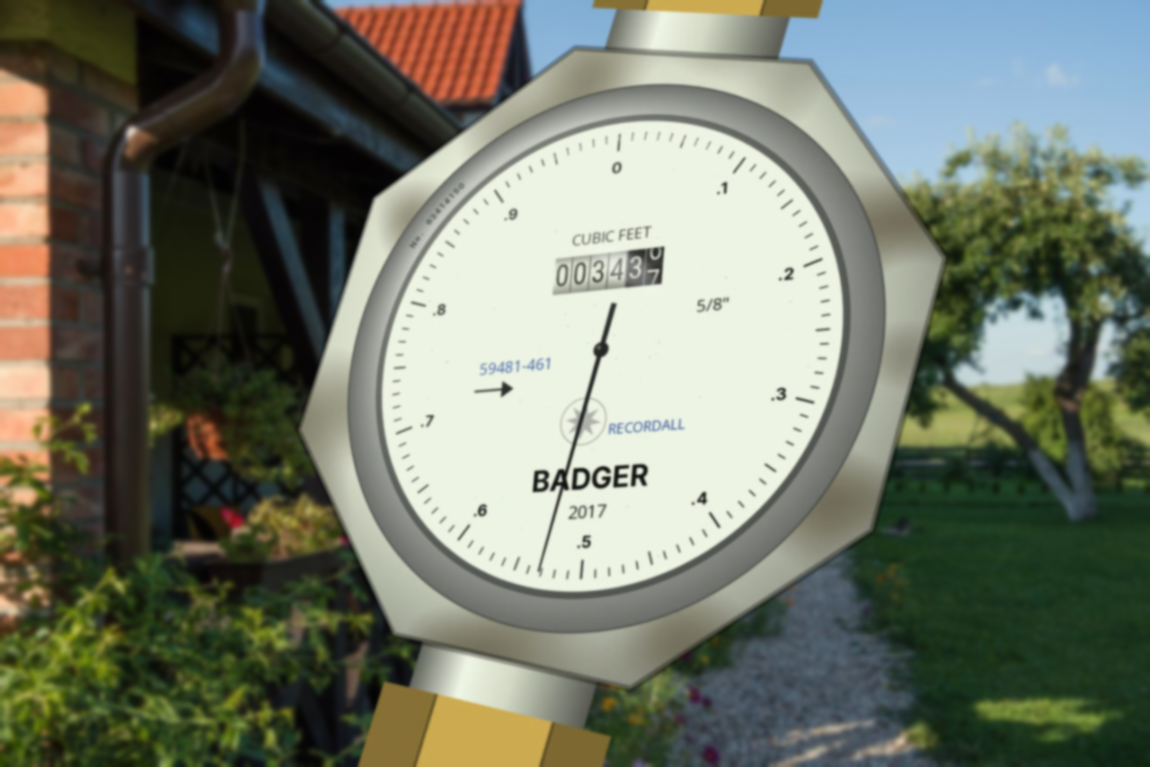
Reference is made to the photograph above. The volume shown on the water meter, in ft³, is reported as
3436.53 ft³
